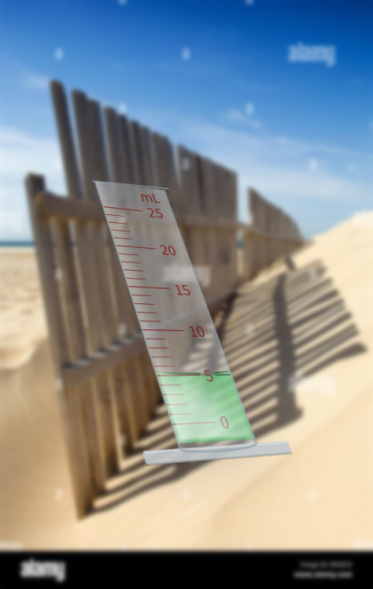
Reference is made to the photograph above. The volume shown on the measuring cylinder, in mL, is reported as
5 mL
